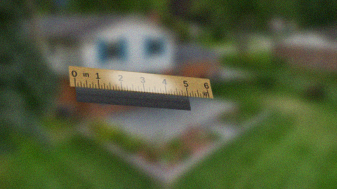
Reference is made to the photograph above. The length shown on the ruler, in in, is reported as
5 in
